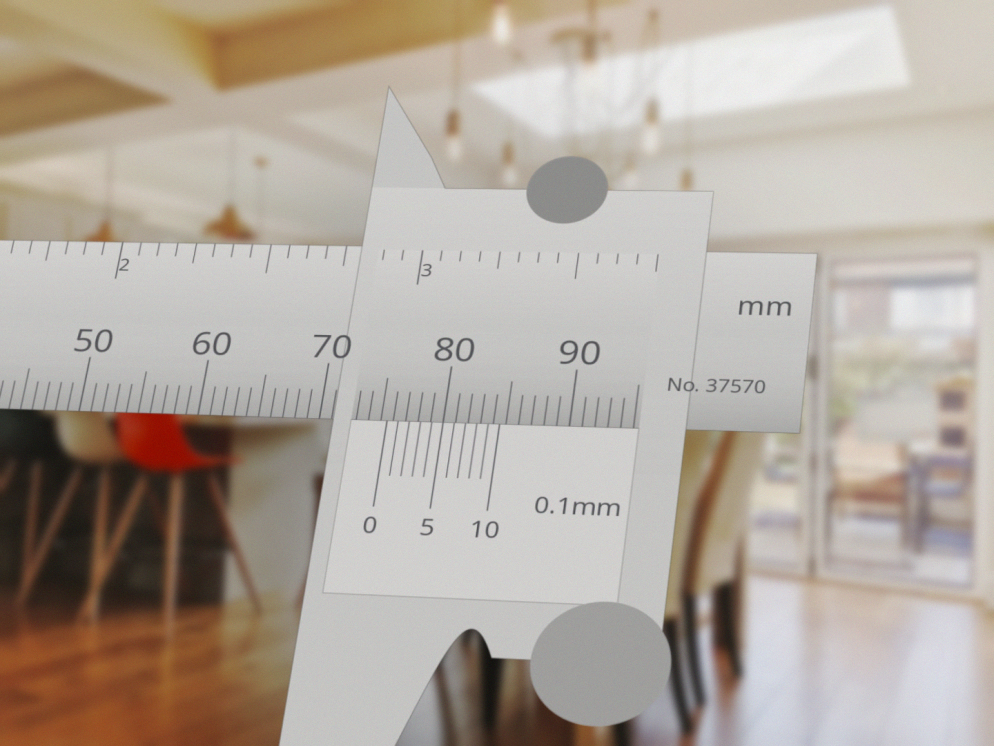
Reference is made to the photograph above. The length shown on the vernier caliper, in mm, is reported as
75.5 mm
